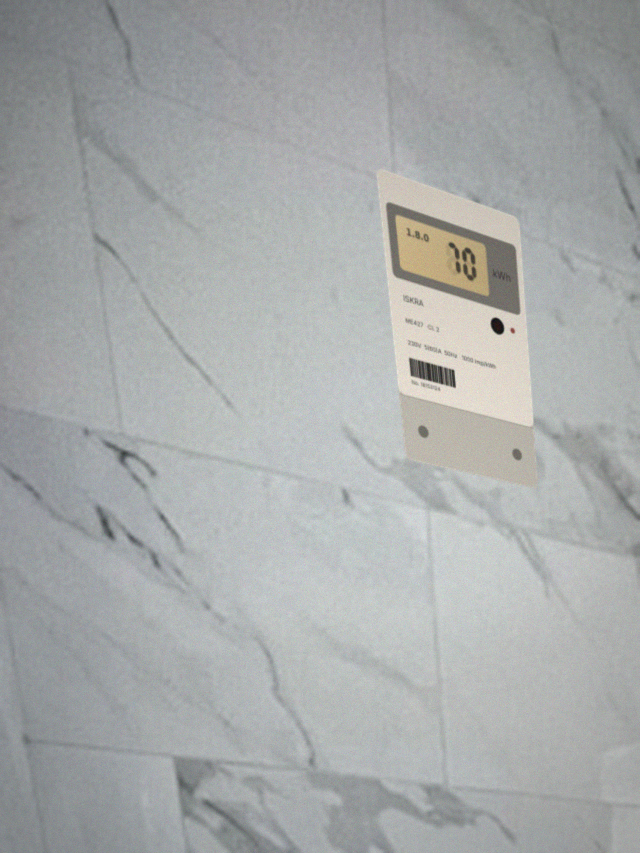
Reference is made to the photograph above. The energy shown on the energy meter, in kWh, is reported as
70 kWh
